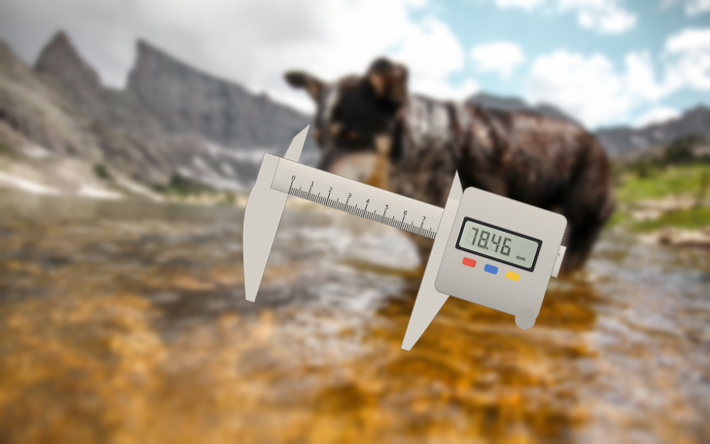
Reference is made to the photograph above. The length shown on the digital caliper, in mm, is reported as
78.46 mm
